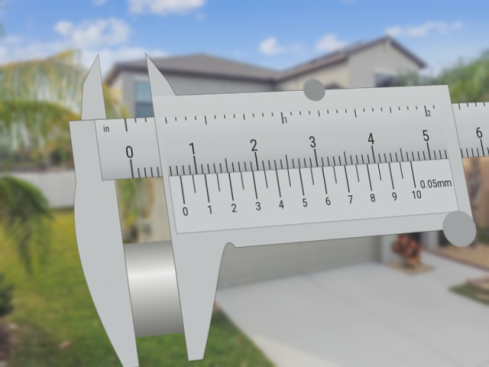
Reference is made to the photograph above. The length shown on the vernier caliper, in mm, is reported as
7.4 mm
